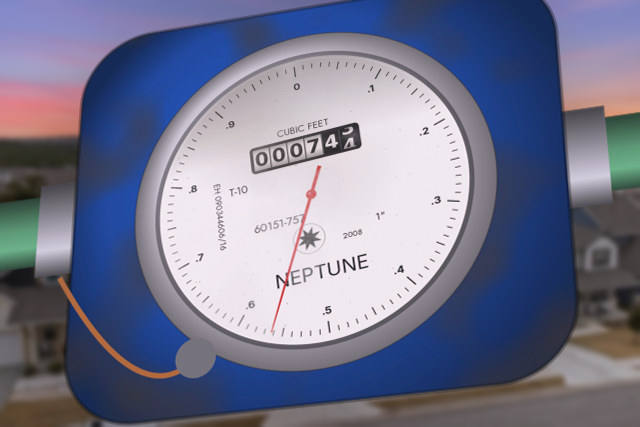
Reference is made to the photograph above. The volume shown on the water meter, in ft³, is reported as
743.56 ft³
